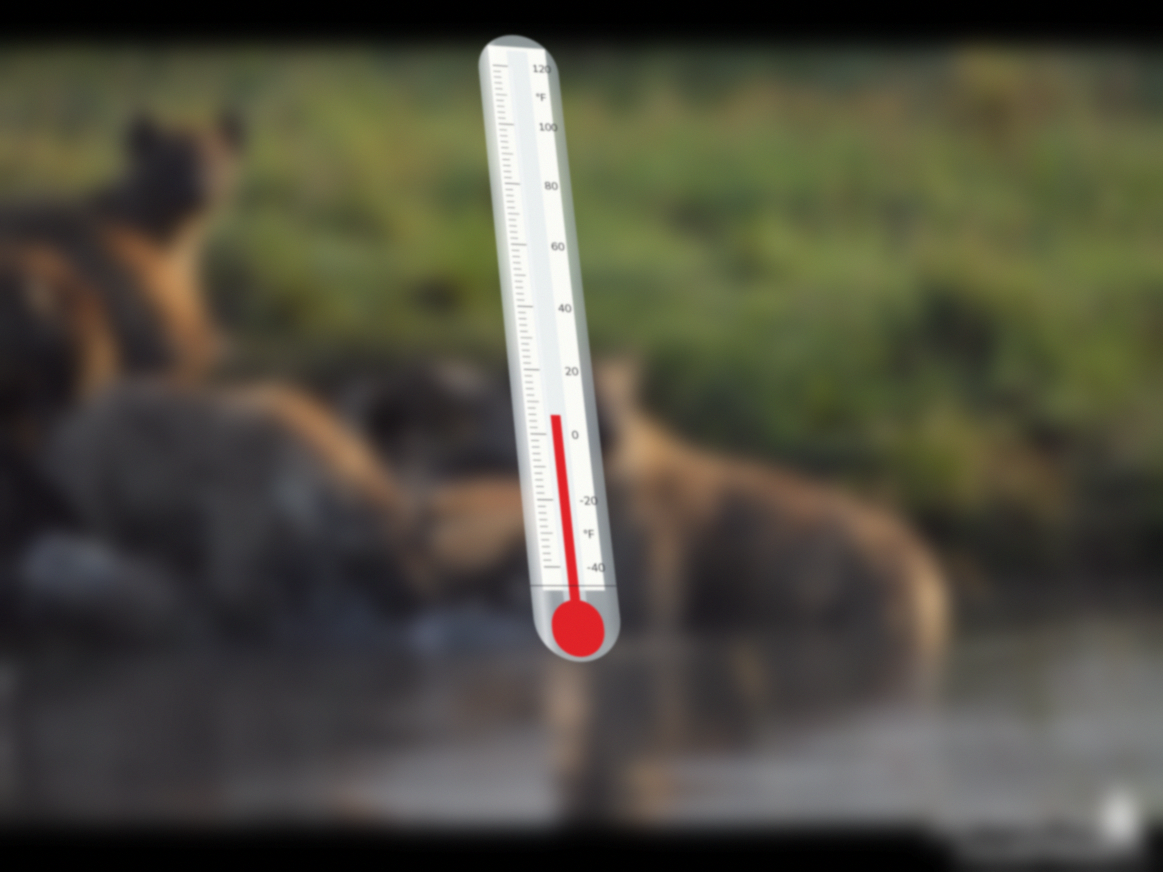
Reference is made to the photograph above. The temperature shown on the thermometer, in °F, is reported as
6 °F
